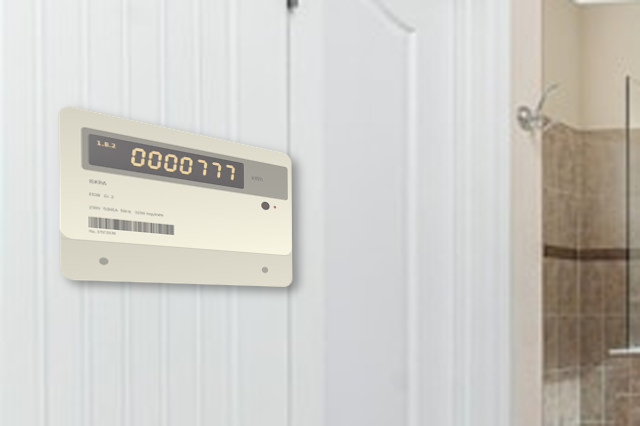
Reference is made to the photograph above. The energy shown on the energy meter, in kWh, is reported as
777 kWh
